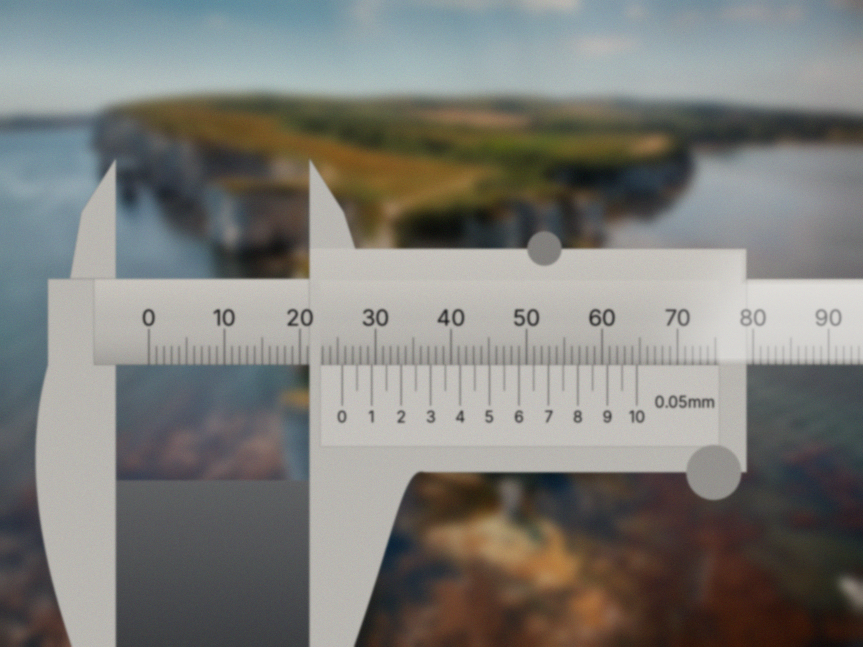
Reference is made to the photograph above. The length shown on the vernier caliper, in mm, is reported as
25.6 mm
